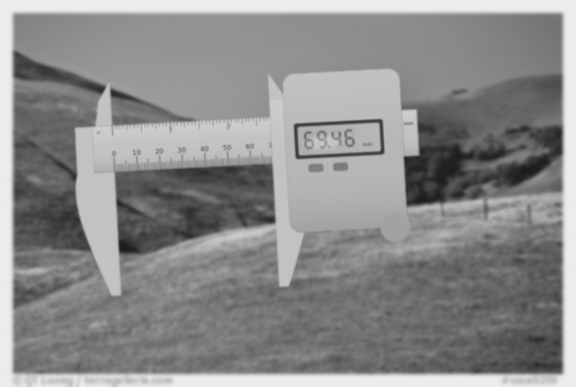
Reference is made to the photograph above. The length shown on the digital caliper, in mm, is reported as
69.46 mm
